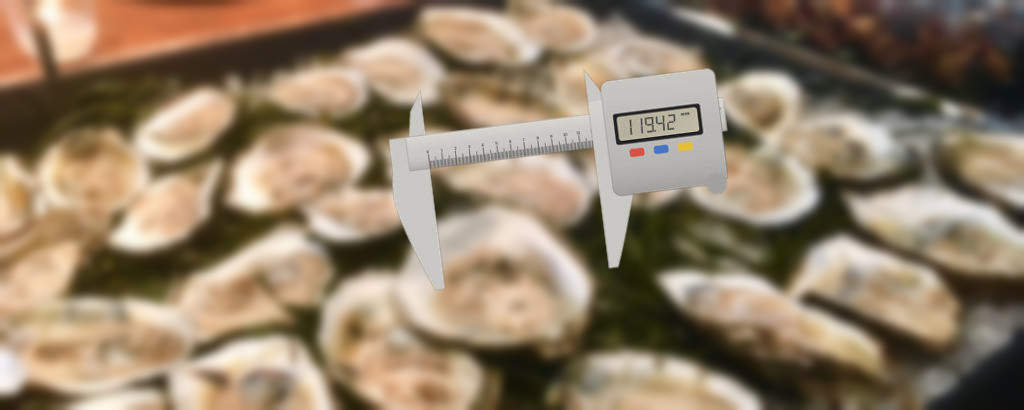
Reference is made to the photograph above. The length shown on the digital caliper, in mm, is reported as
119.42 mm
